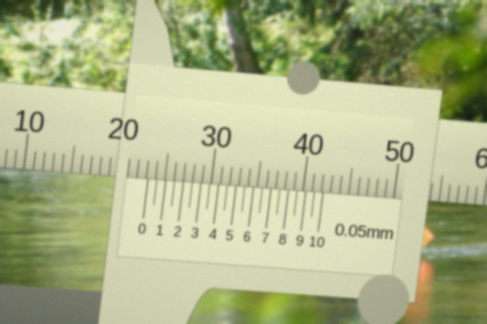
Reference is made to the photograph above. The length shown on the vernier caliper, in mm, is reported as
23.2 mm
